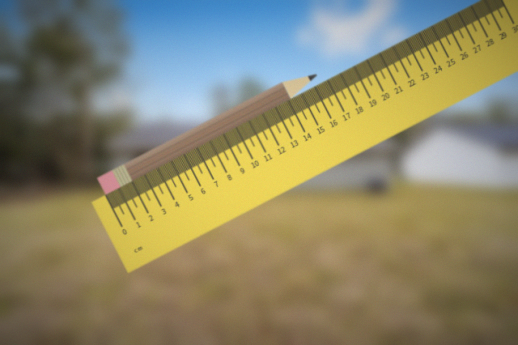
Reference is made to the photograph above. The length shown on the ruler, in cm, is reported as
16.5 cm
